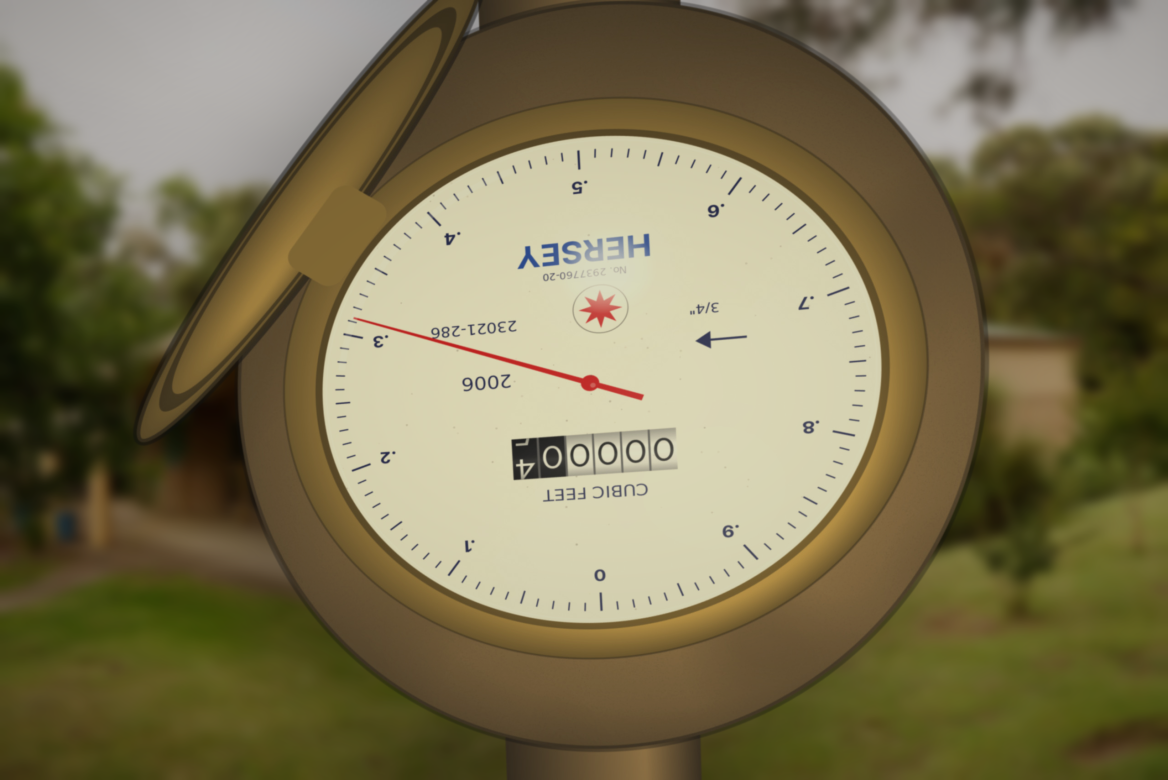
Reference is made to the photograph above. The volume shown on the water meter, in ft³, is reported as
4.31 ft³
